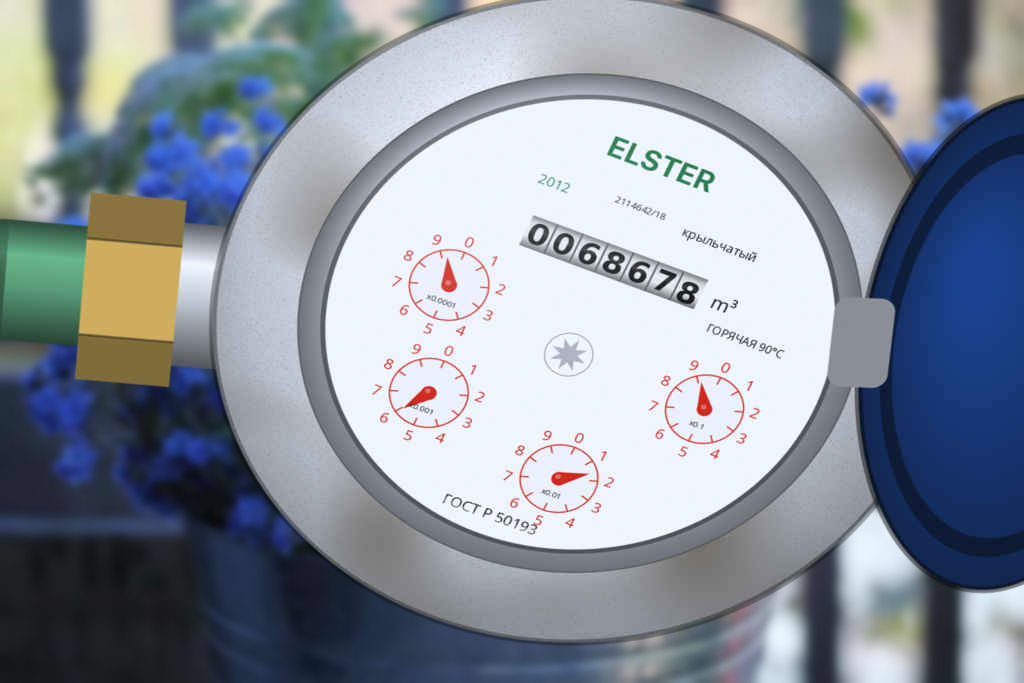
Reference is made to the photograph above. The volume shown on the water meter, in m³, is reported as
68677.9159 m³
